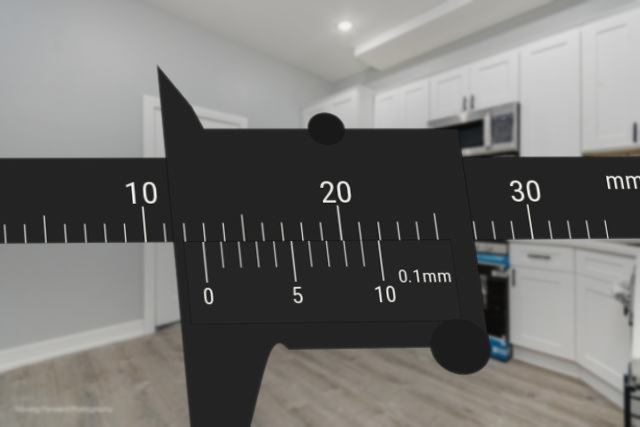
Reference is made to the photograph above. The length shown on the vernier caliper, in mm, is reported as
12.9 mm
